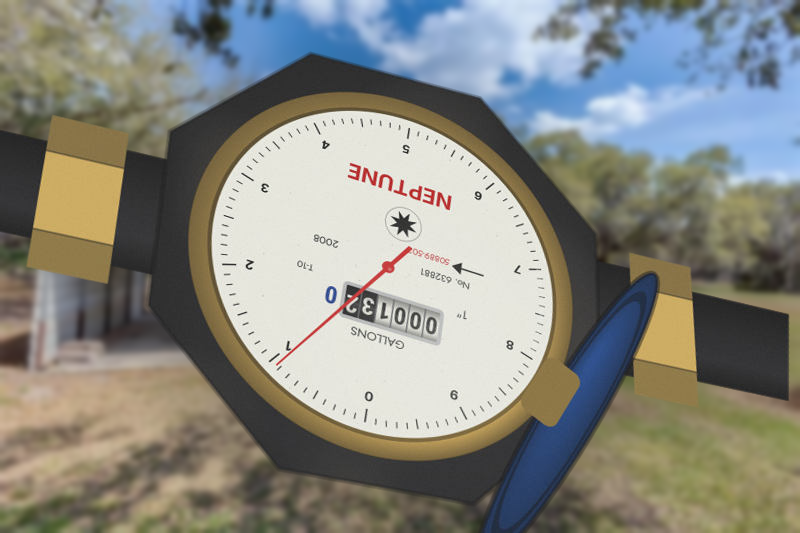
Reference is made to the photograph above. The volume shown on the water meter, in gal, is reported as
1320.9 gal
